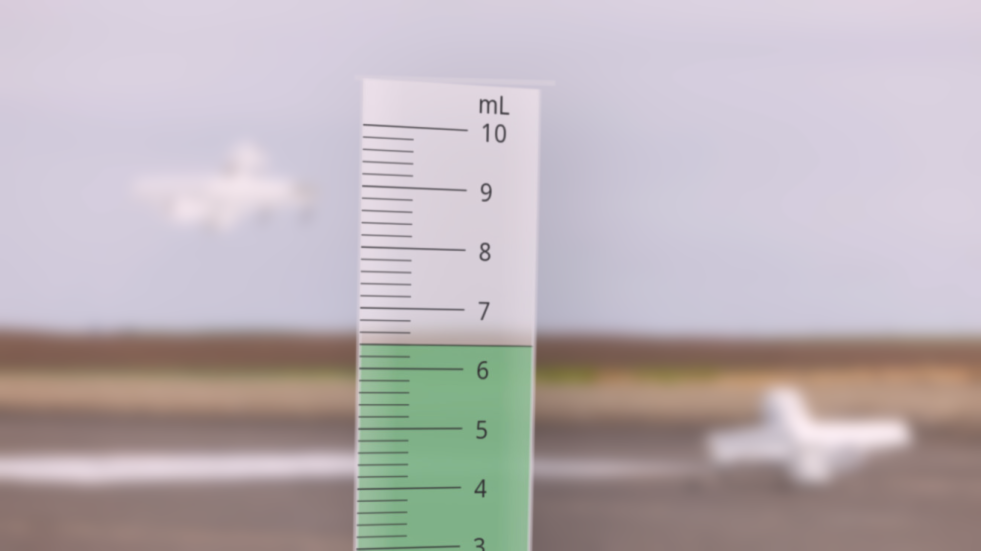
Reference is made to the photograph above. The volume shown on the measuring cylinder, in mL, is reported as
6.4 mL
